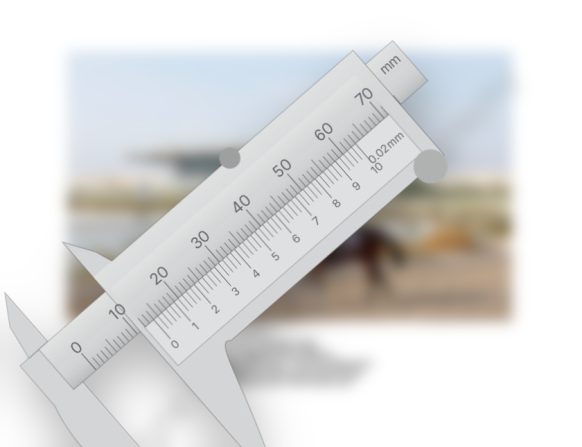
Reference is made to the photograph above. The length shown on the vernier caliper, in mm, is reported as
14.0 mm
